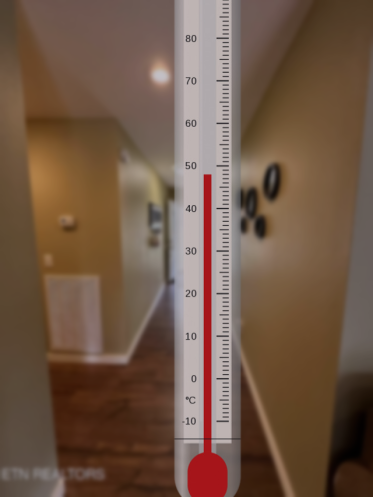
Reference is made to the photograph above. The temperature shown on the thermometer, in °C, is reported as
48 °C
